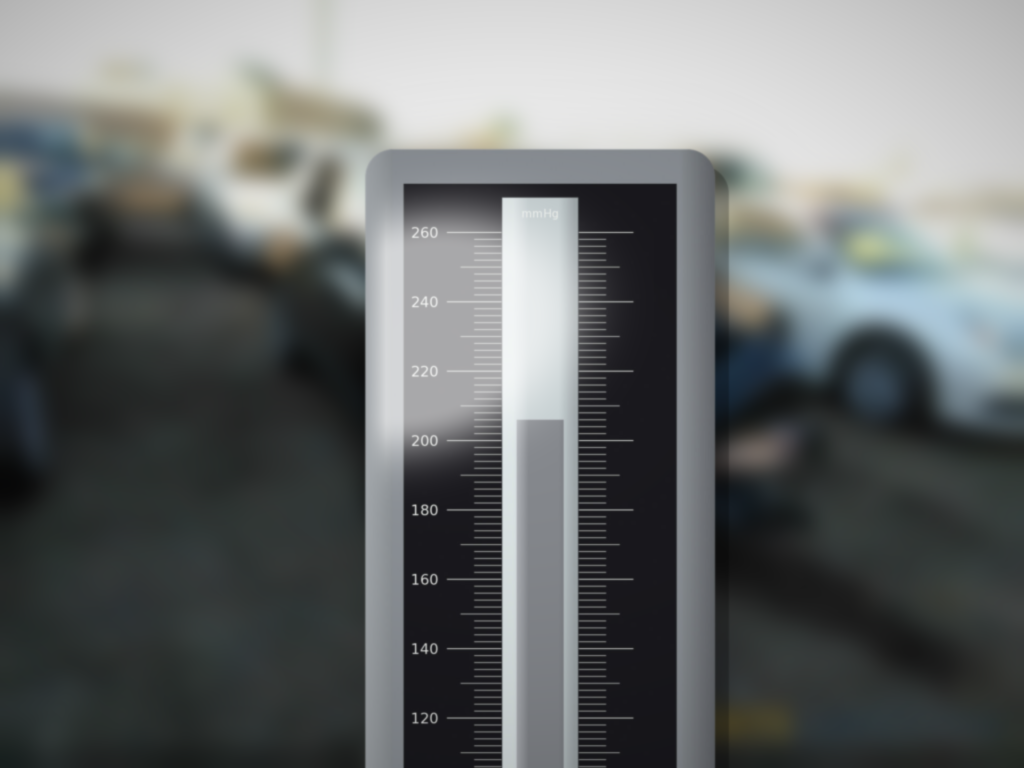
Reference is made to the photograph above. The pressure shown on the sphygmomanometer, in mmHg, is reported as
206 mmHg
